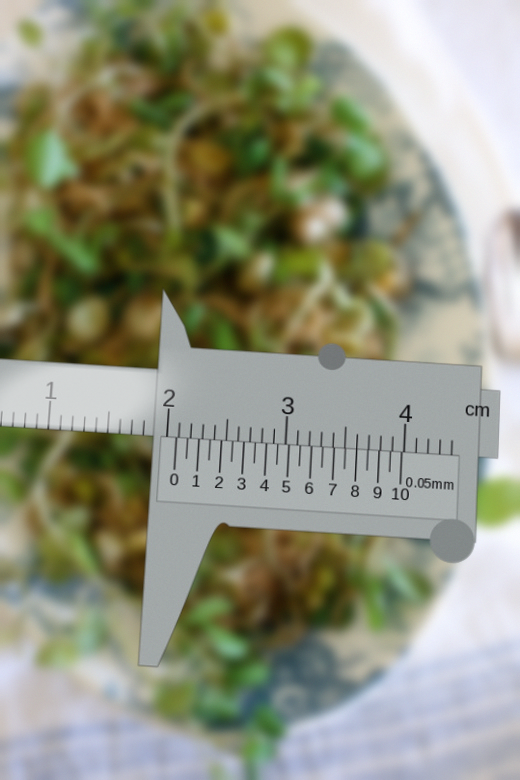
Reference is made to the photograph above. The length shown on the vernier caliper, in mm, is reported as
20.8 mm
